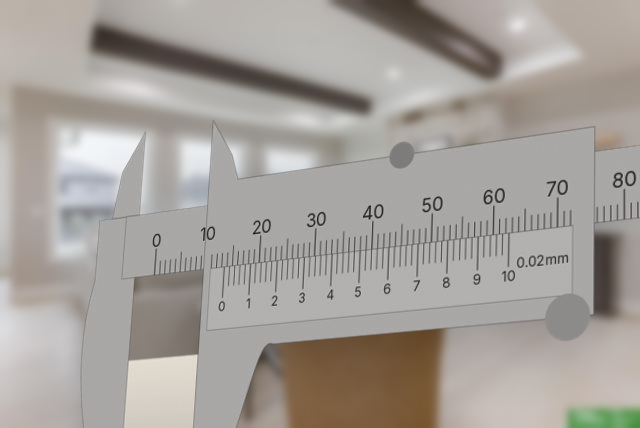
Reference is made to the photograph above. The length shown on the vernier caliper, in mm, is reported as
13.5 mm
